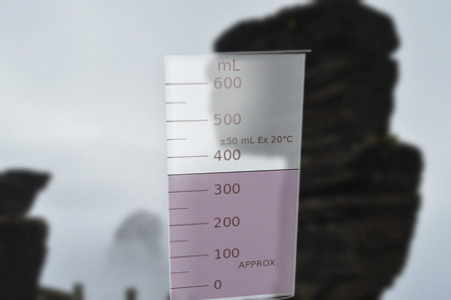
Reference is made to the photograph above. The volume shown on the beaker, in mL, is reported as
350 mL
